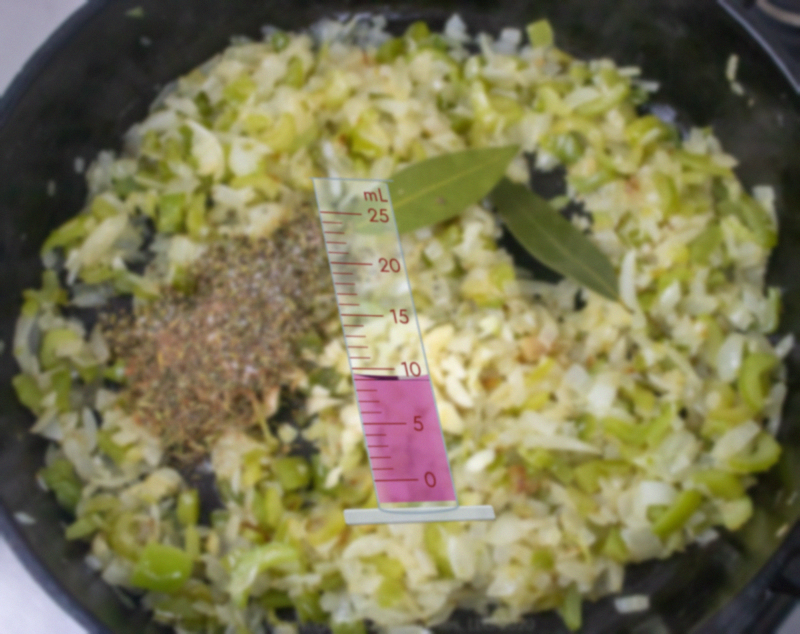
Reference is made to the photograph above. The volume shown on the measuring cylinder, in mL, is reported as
9 mL
